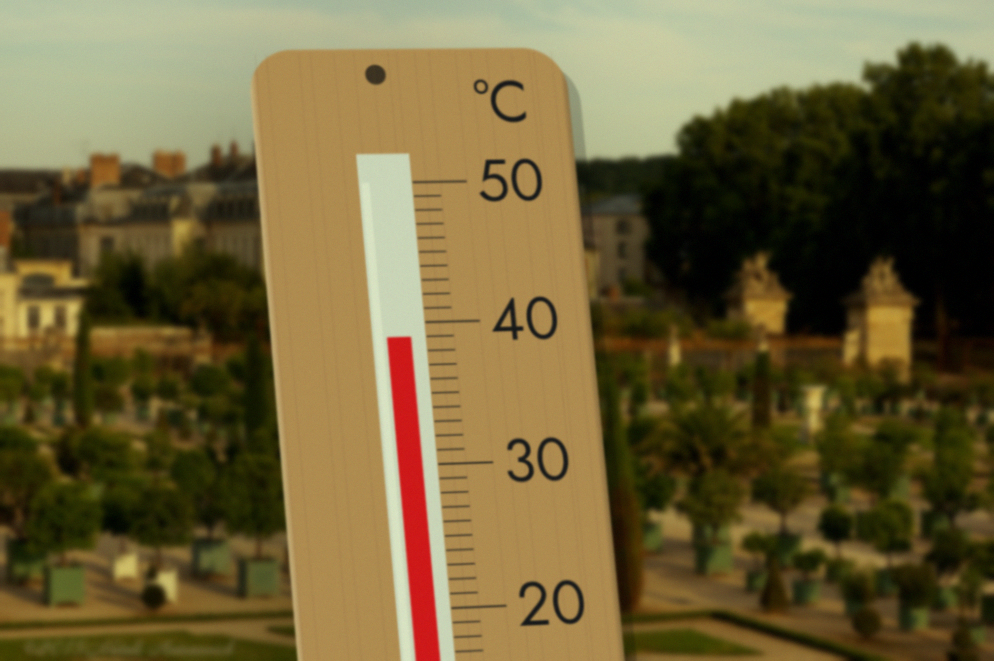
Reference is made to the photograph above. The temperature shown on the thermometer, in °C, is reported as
39 °C
